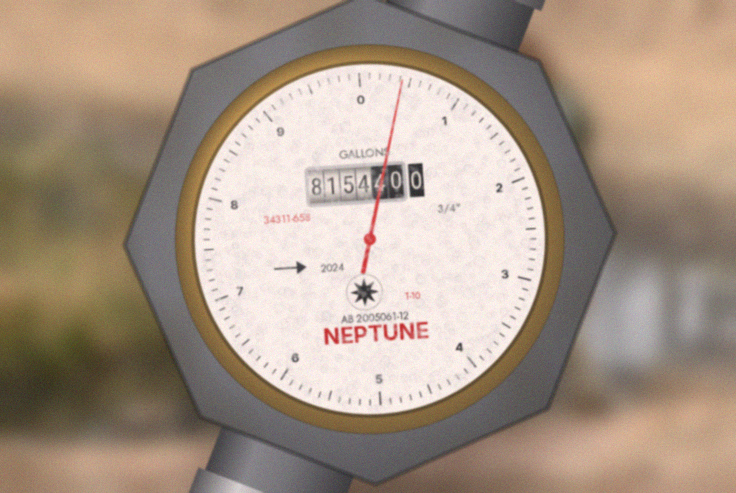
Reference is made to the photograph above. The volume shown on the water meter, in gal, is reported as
8154400.4 gal
